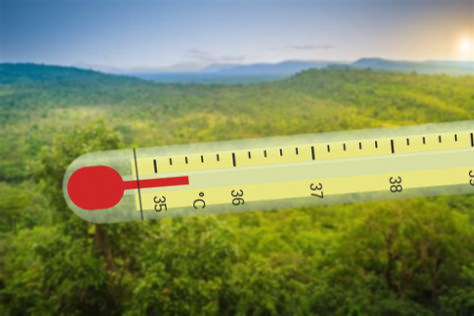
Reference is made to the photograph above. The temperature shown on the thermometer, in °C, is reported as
35.4 °C
